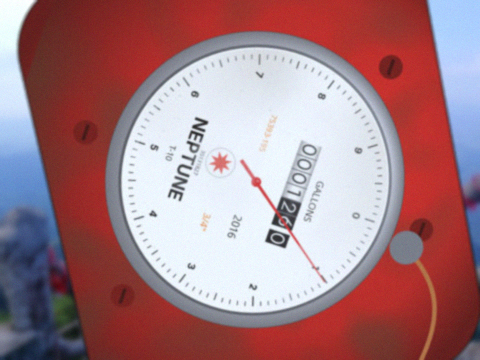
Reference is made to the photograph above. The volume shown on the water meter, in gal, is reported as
1261.0 gal
